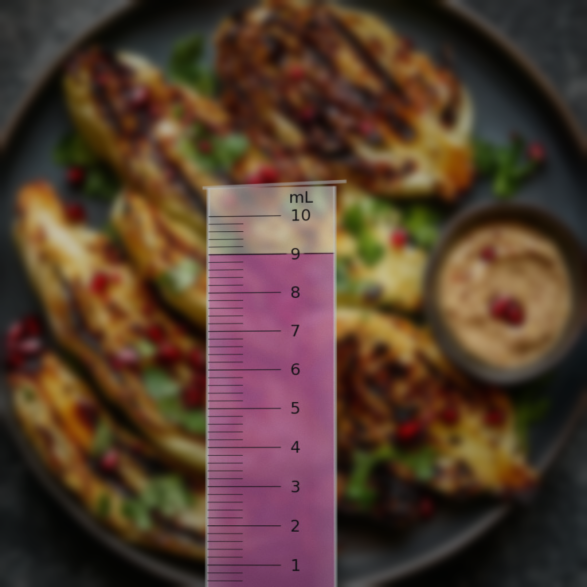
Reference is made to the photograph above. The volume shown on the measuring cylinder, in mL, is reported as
9 mL
